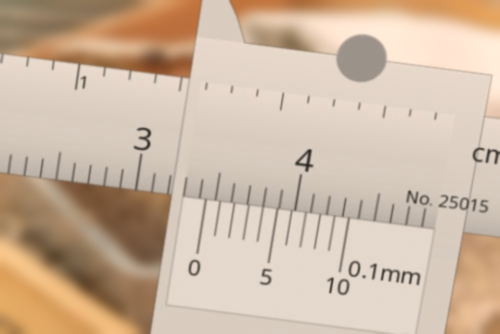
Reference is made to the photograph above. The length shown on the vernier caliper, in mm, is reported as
34.4 mm
